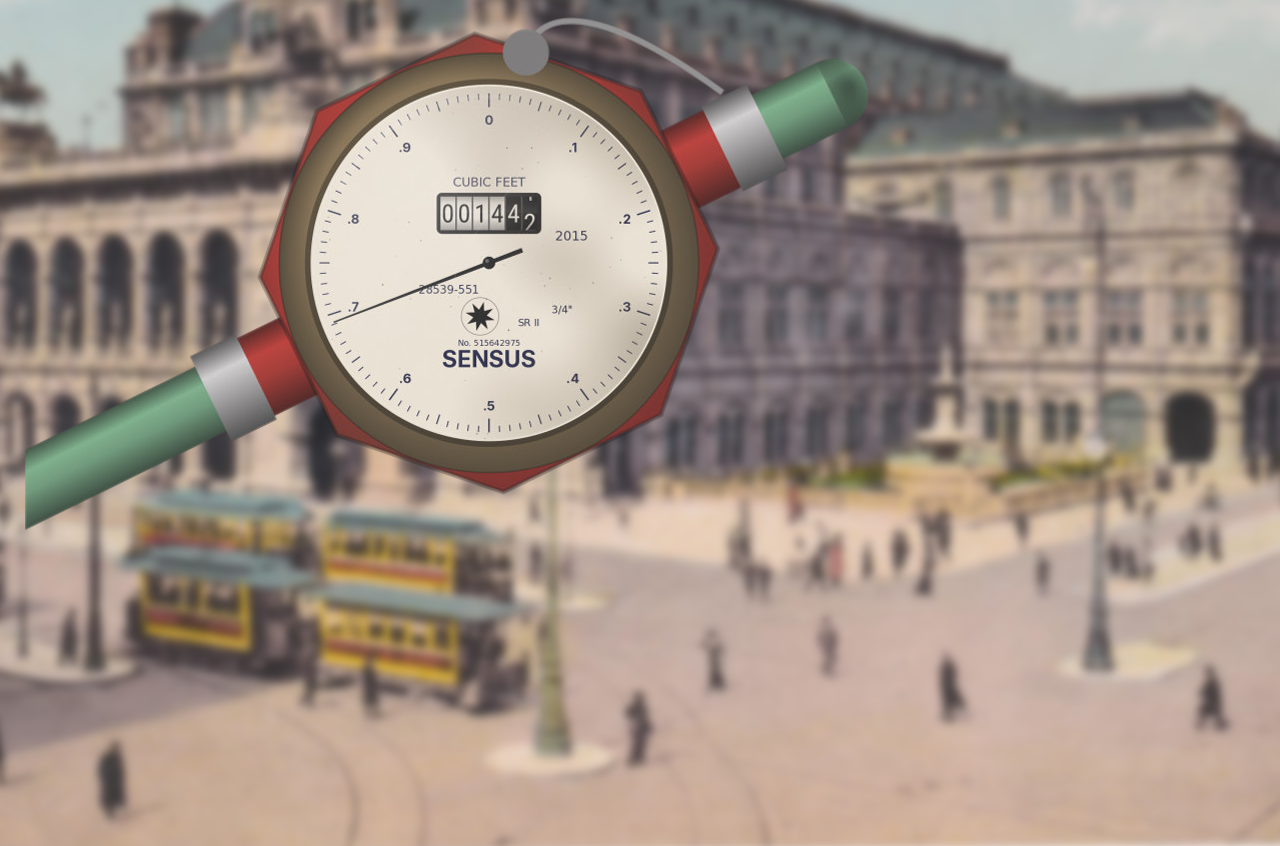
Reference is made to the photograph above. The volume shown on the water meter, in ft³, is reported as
1441.69 ft³
